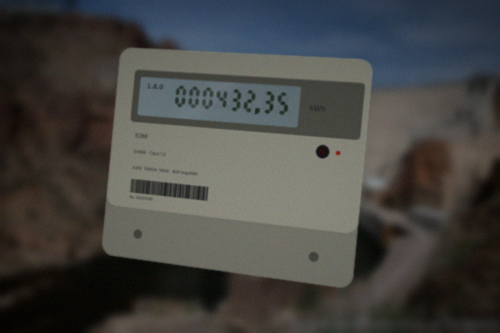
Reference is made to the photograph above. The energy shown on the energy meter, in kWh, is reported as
432.35 kWh
